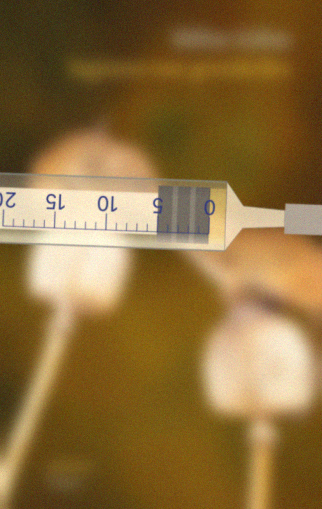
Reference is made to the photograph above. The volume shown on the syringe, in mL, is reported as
0 mL
